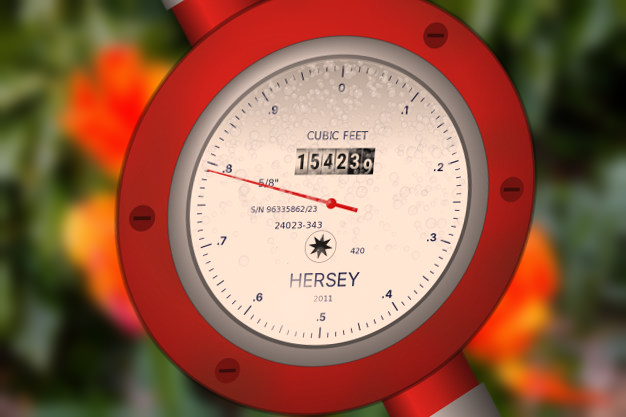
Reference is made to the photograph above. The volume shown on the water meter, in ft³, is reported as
154238.79 ft³
